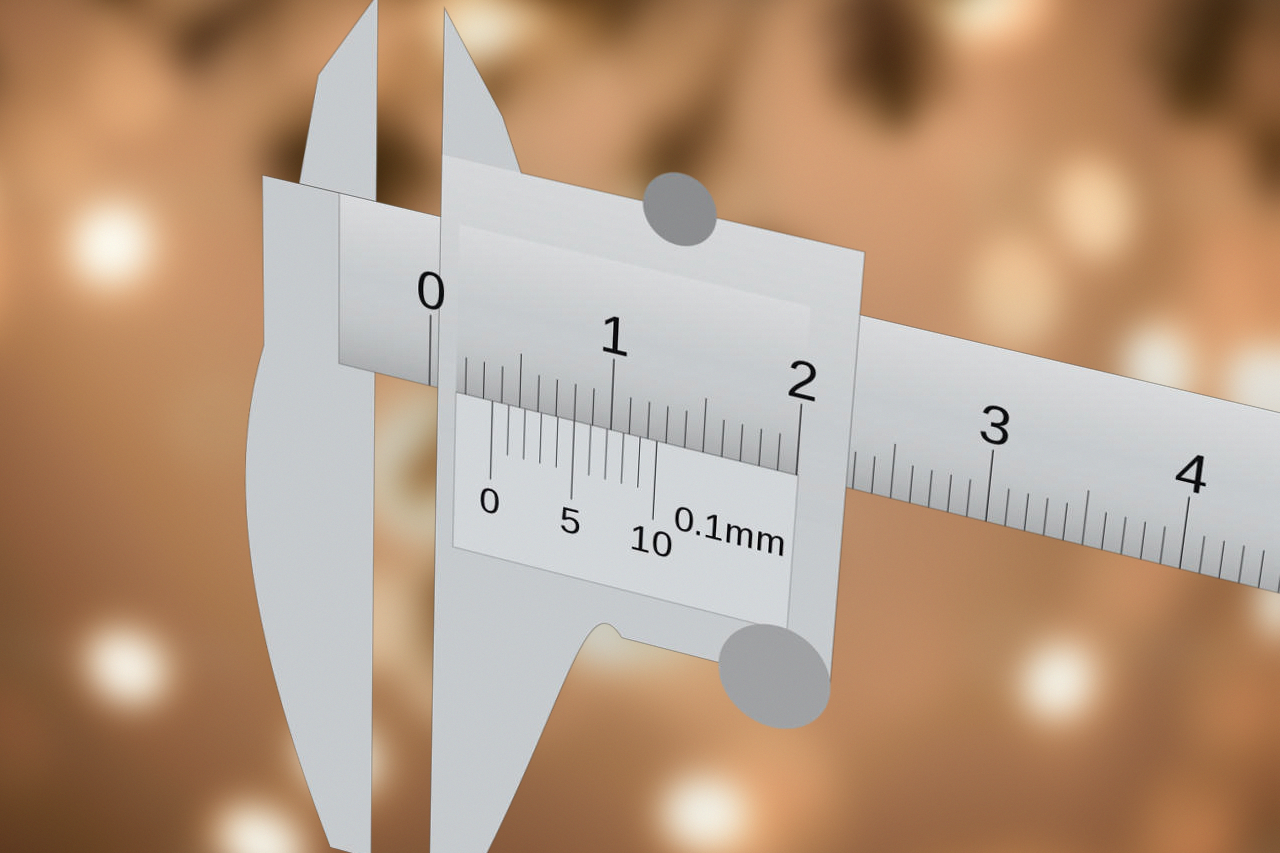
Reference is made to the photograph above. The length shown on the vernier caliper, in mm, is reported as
3.5 mm
